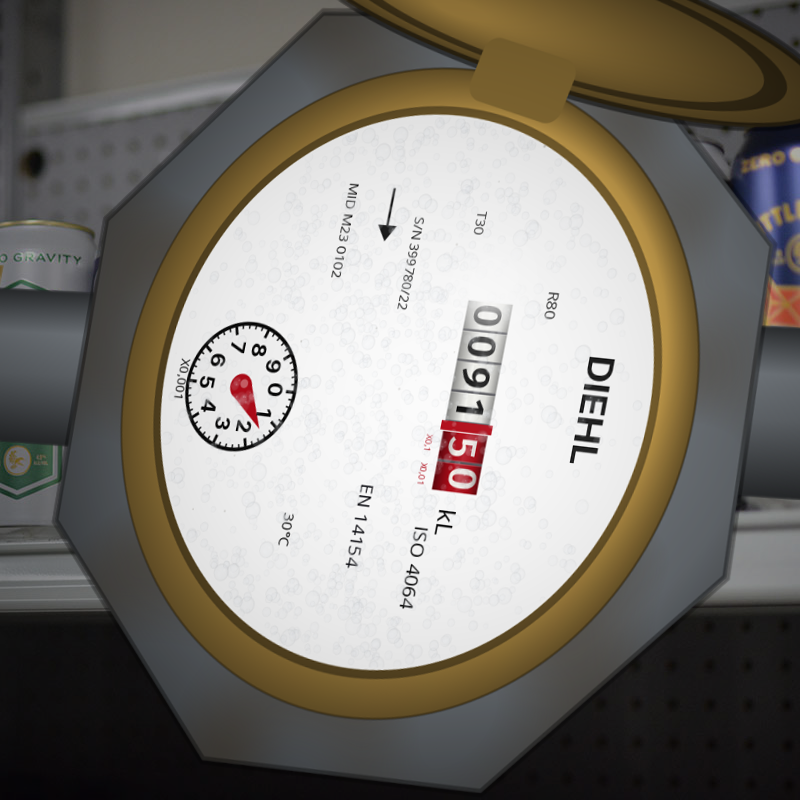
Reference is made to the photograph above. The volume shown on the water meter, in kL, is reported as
91.501 kL
